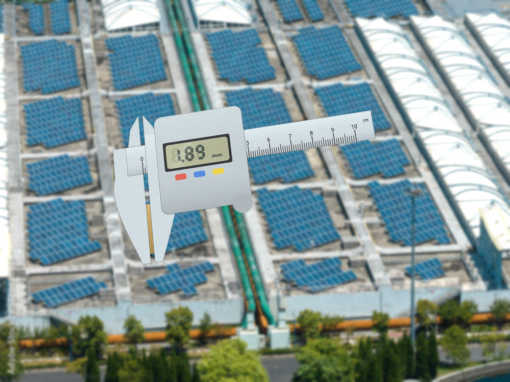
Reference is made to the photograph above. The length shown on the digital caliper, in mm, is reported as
1.89 mm
